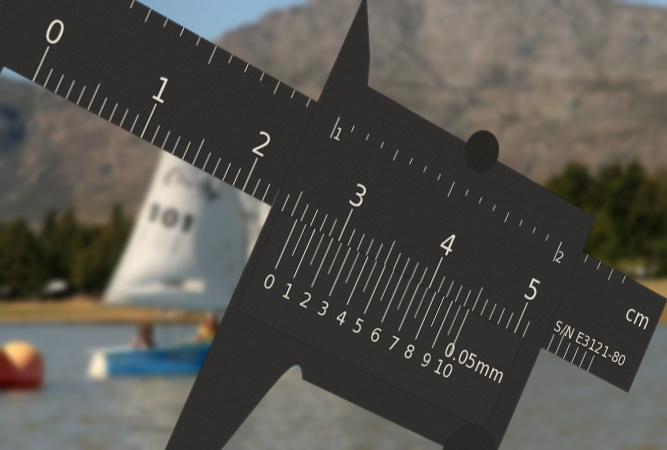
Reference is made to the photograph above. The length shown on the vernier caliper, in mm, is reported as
25.6 mm
